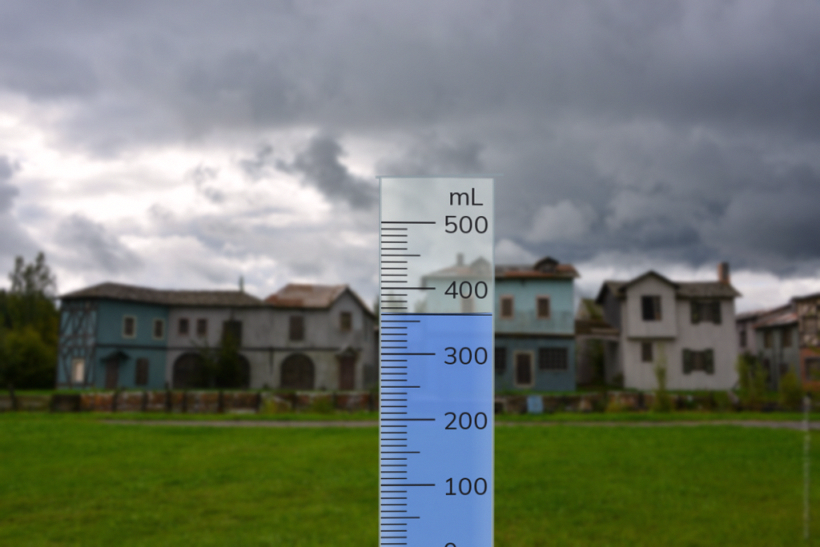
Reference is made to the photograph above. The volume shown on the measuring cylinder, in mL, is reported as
360 mL
